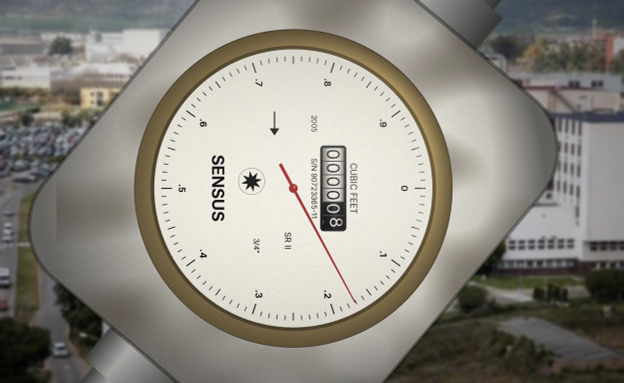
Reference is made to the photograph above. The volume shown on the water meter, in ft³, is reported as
8.17 ft³
